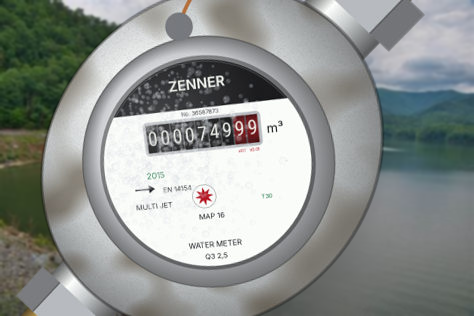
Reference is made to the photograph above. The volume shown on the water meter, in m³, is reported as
749.99 m³
